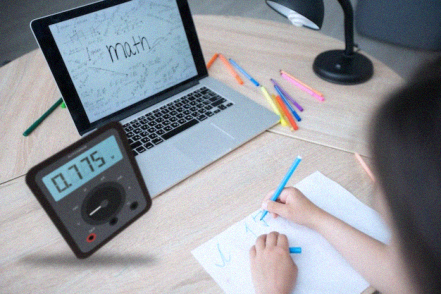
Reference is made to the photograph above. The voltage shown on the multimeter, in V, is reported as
0.775 V
